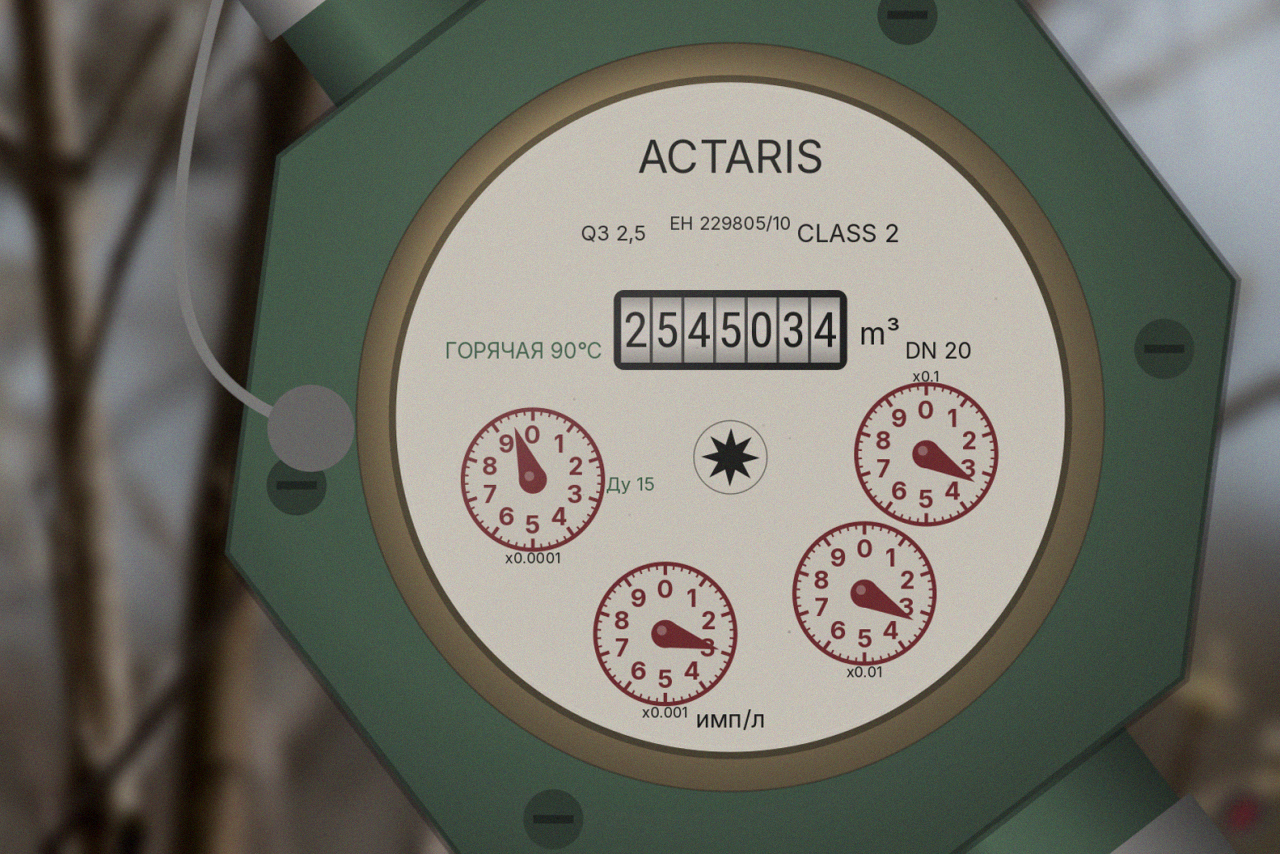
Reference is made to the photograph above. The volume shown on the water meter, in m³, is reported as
2545034.3329 m³
